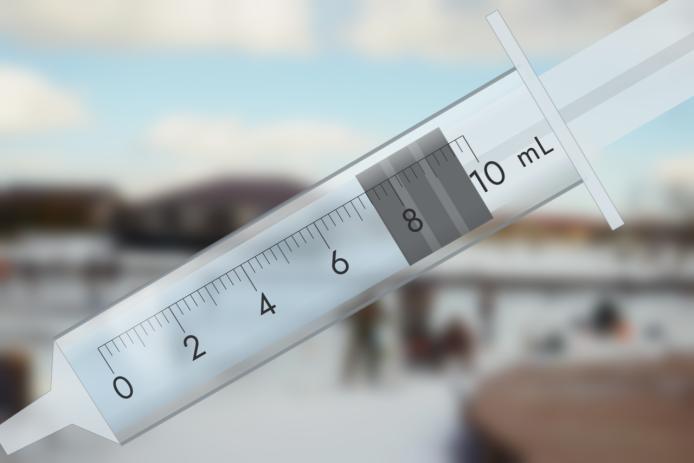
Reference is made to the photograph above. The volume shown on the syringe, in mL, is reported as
7.4 mL
